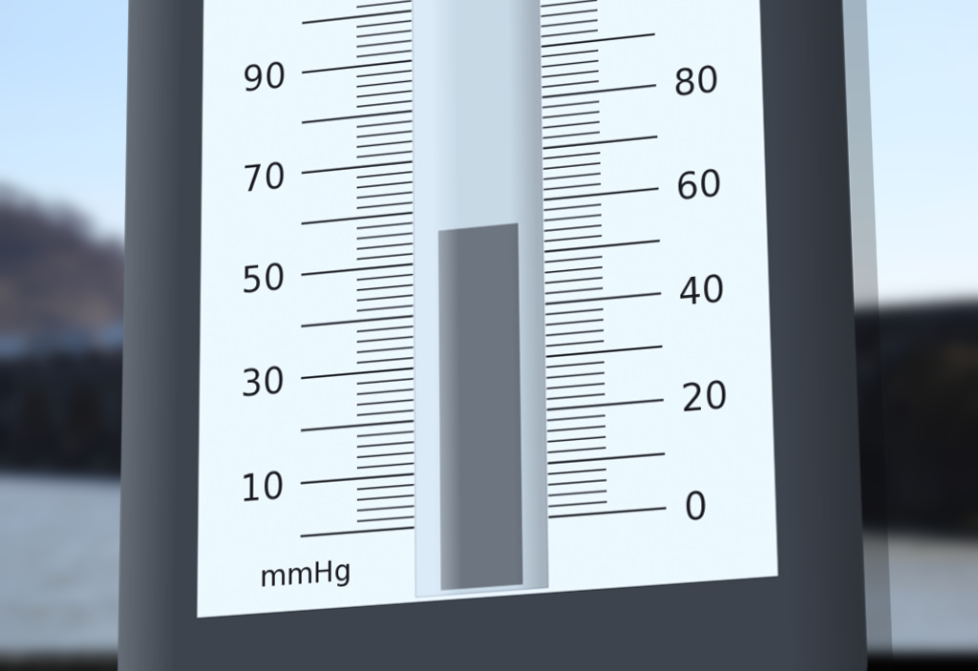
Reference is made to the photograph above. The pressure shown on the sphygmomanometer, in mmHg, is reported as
56 mmHg
